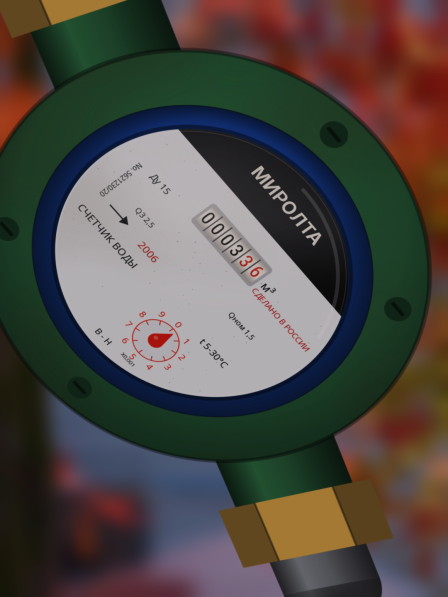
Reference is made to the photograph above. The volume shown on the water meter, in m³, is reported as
3.360 m³
